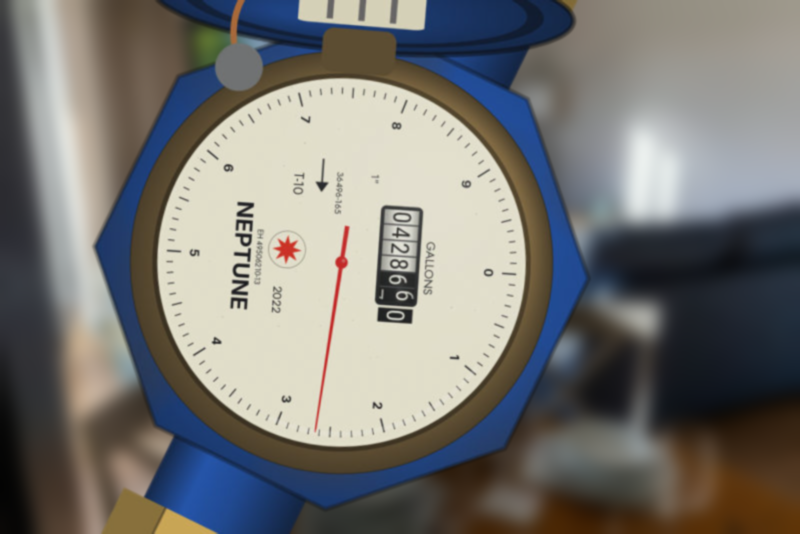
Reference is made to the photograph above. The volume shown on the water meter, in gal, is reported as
428662.6 gal
